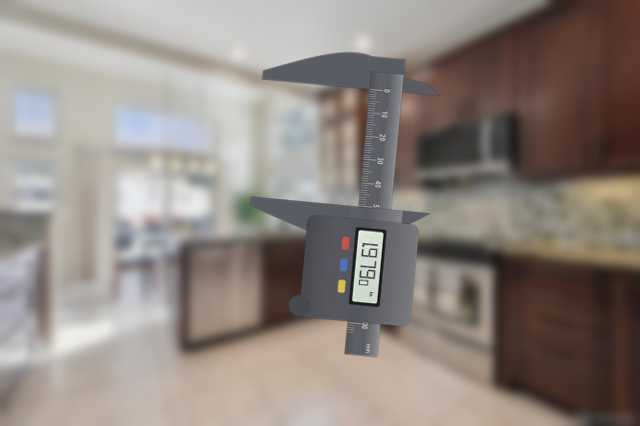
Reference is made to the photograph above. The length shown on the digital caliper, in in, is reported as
1.9790 in
